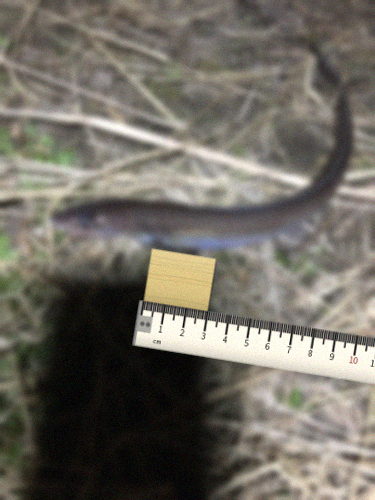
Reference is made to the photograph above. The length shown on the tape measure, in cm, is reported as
3 cm
